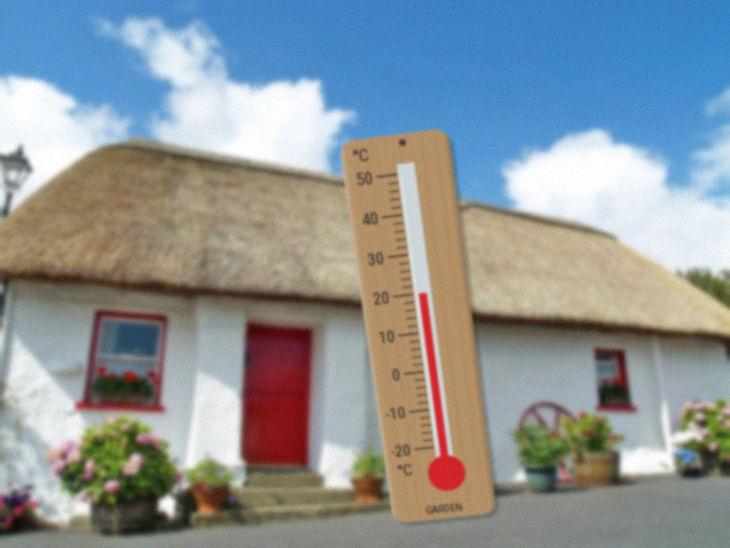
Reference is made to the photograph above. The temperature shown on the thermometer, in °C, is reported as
20 °C
